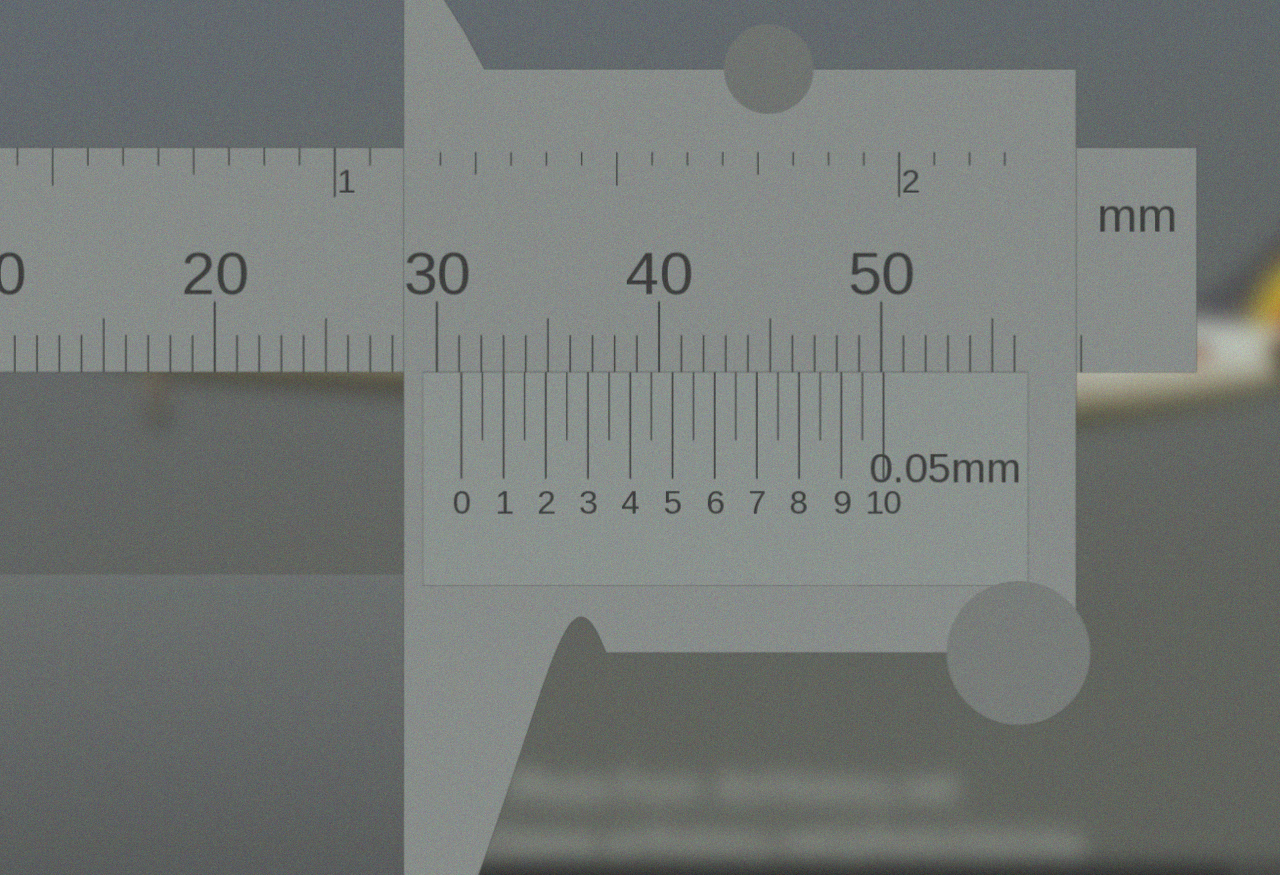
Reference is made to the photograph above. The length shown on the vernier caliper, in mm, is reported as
31.1 mm
